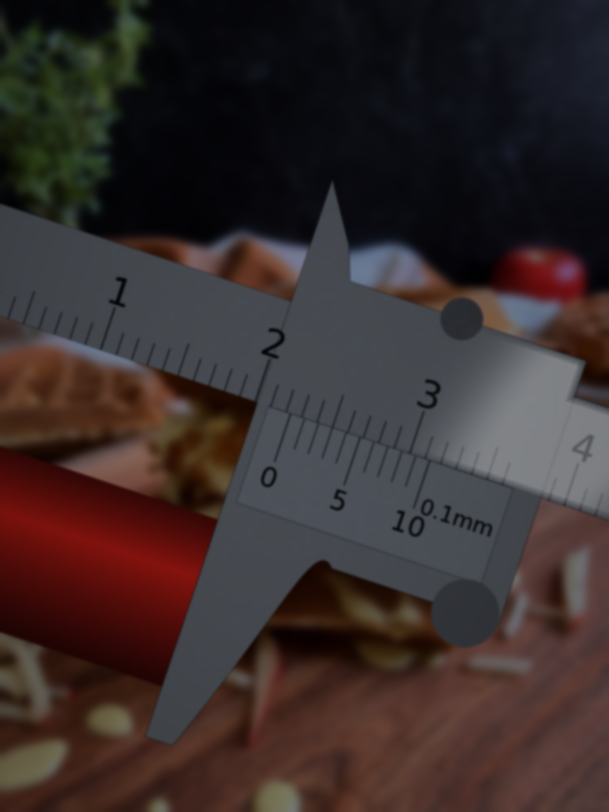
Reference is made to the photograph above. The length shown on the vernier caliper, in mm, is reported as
22.3 mm
